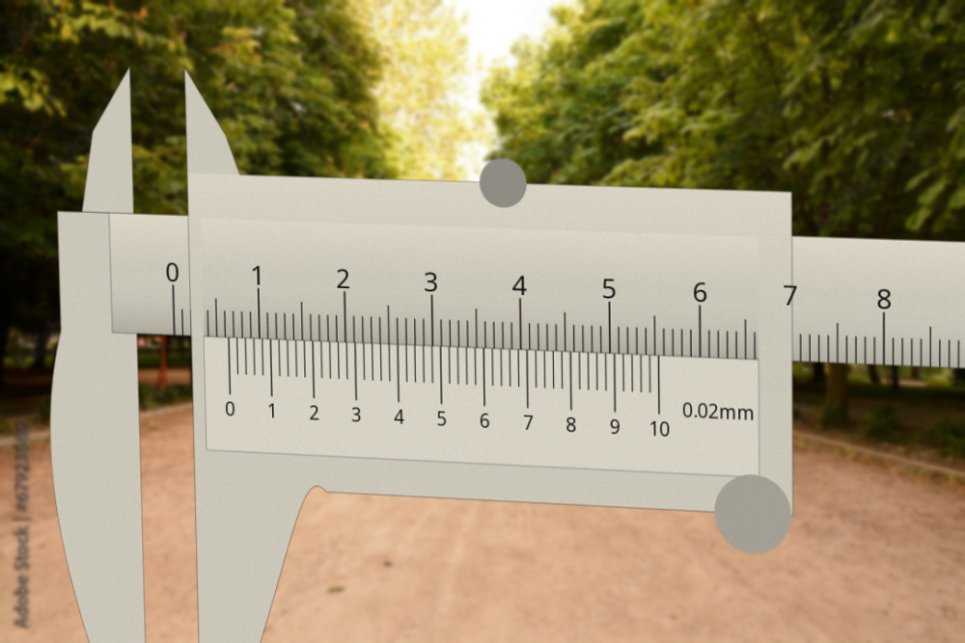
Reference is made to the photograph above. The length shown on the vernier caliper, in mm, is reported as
6.4 mm
